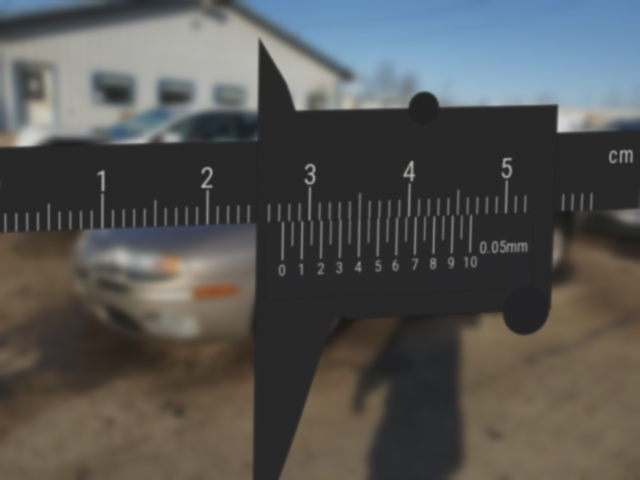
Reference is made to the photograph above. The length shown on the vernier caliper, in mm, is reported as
27.4 mm
